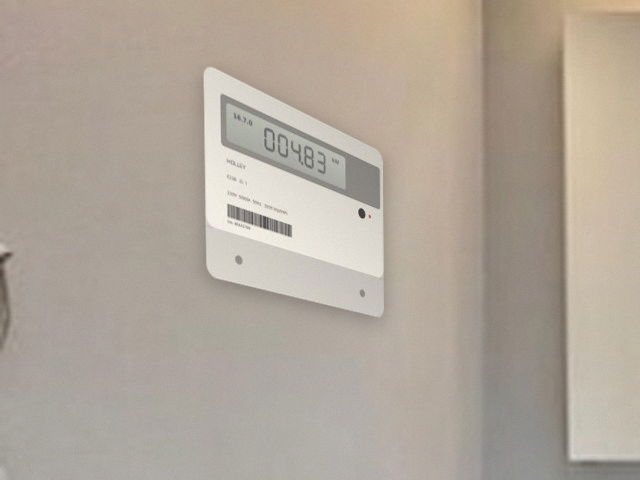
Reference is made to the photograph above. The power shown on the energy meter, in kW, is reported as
4.83 kW
